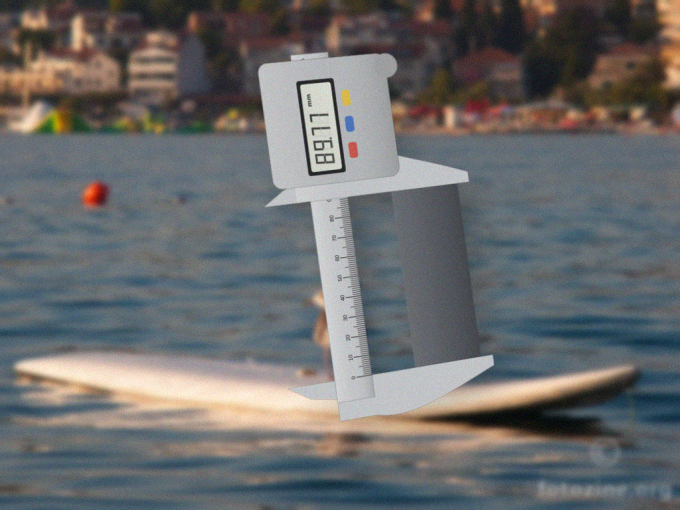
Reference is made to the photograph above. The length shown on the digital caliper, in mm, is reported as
89.77 mm
